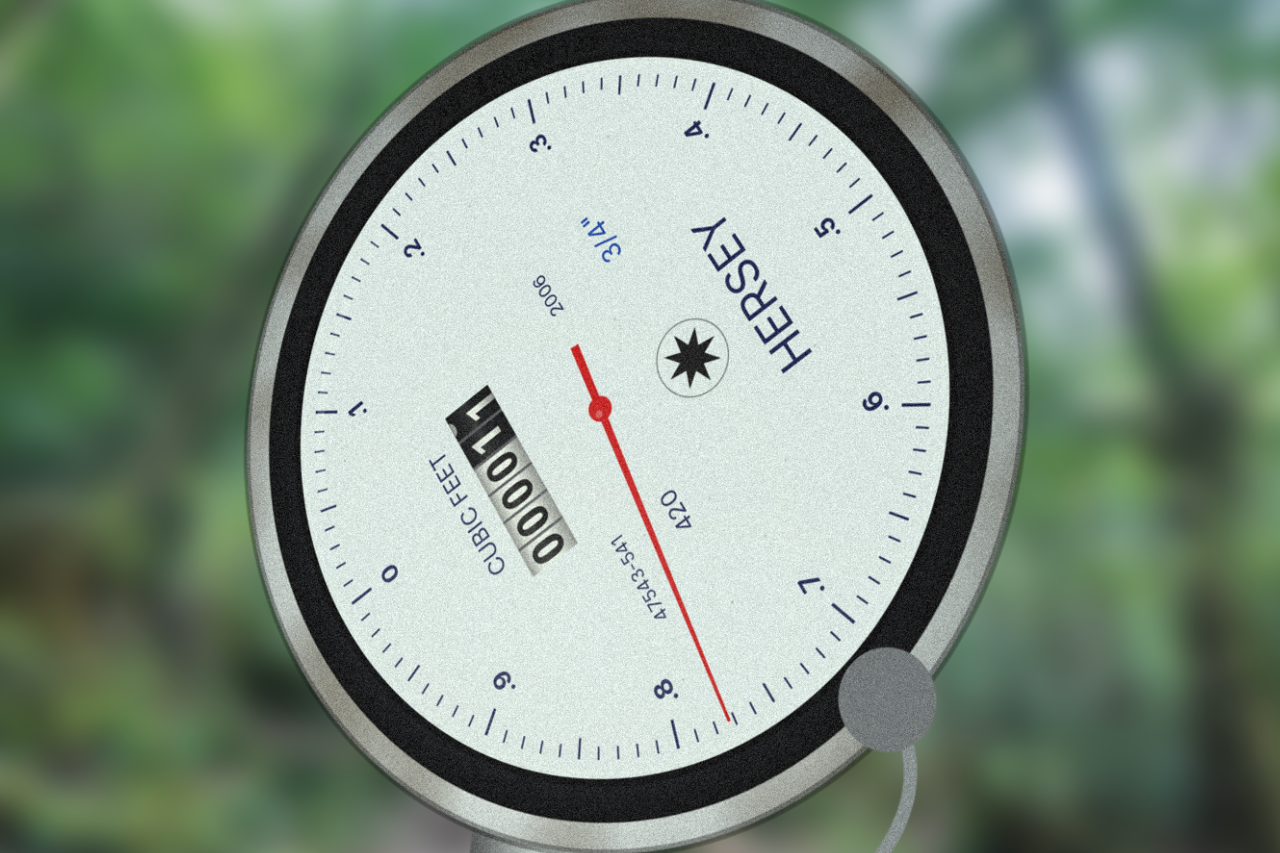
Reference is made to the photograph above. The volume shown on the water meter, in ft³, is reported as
10.77 ft³
